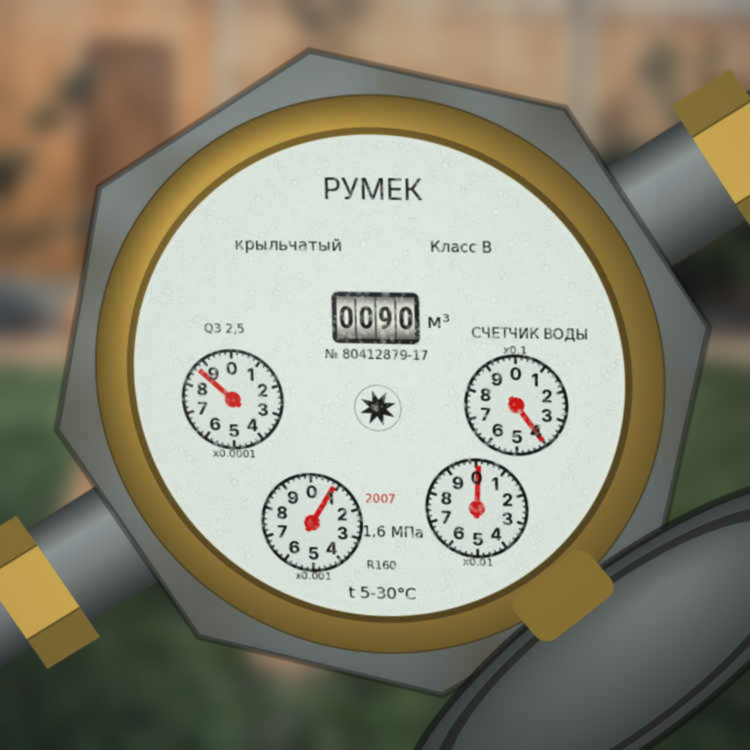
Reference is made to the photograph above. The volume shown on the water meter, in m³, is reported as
90.4008 m³
